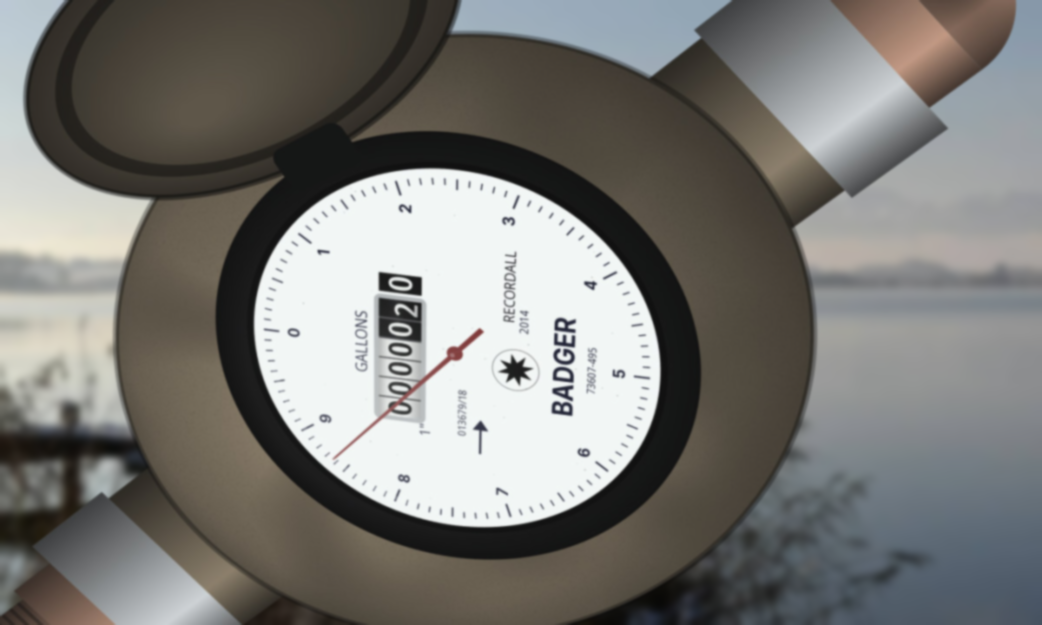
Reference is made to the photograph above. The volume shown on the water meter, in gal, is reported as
18.6 gal
